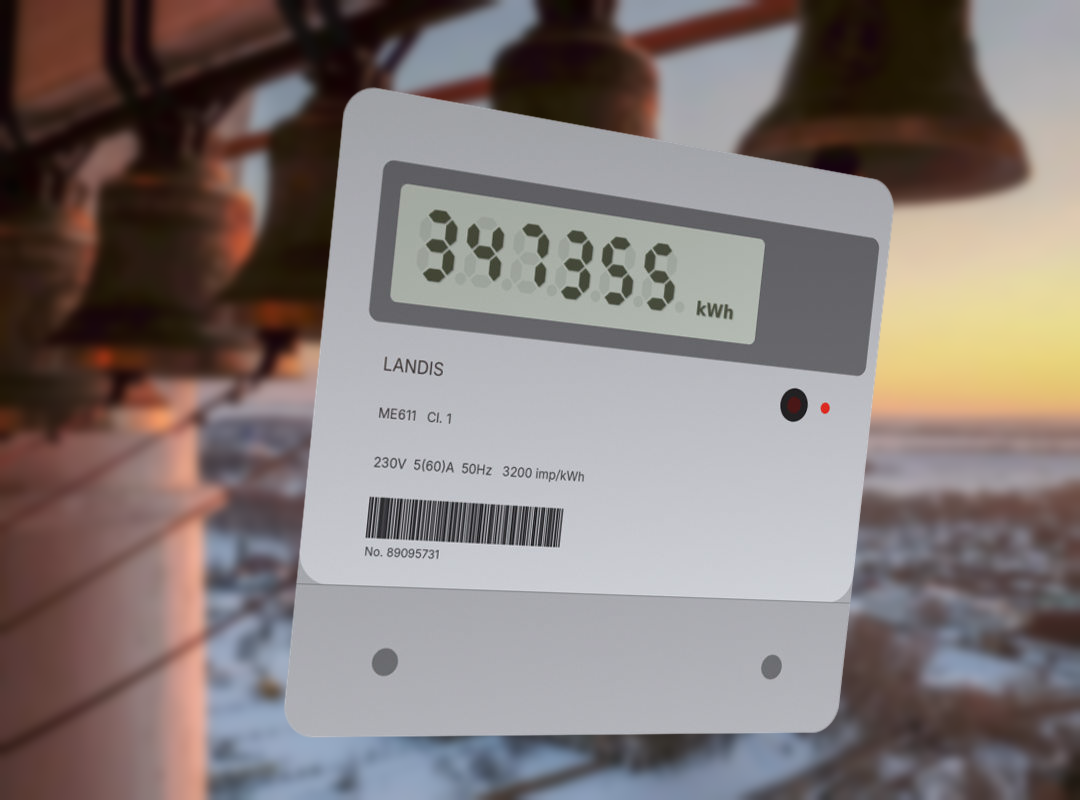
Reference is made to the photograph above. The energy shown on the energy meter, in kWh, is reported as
347355 kWh
